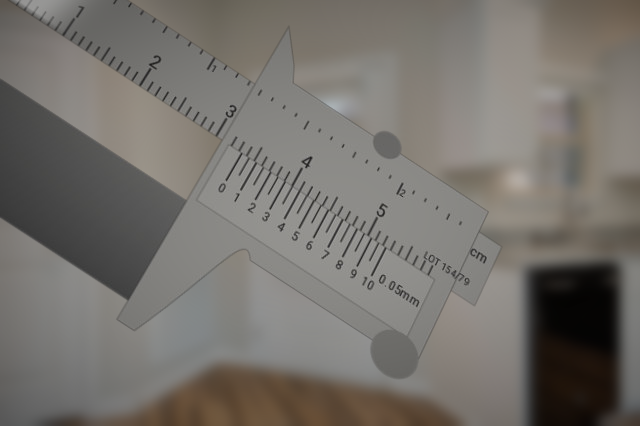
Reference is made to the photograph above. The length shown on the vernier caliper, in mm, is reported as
33.4 mm
